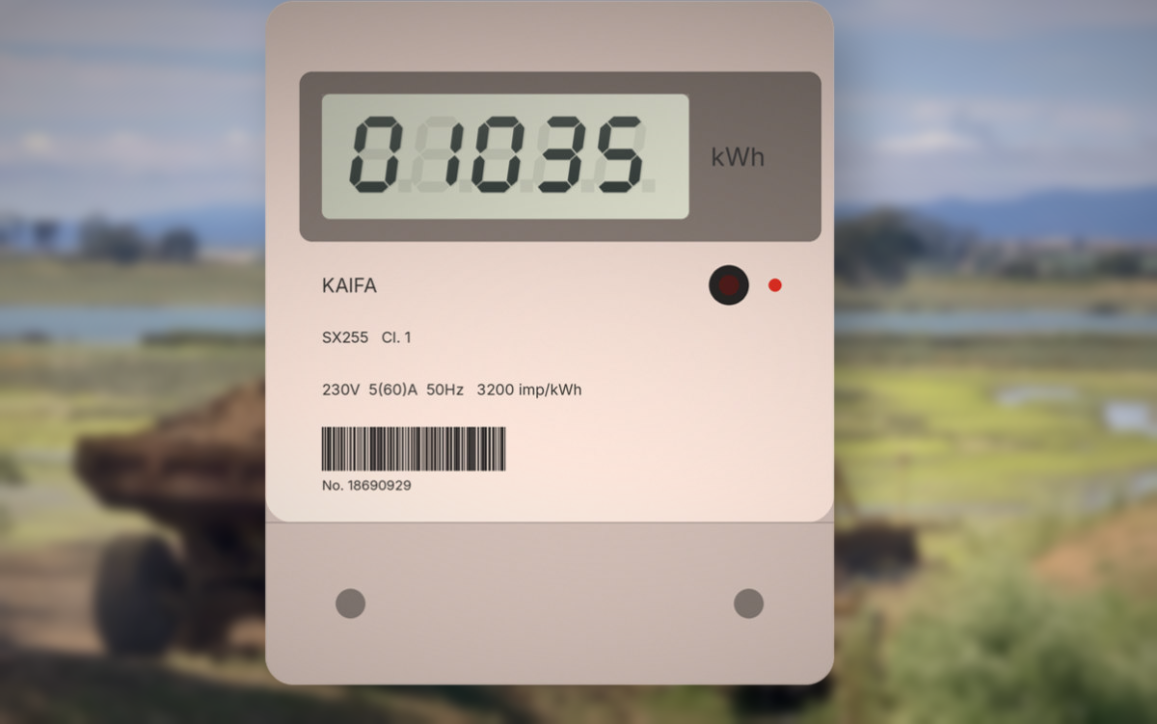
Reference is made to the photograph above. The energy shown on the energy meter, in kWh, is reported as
1035 kWh
